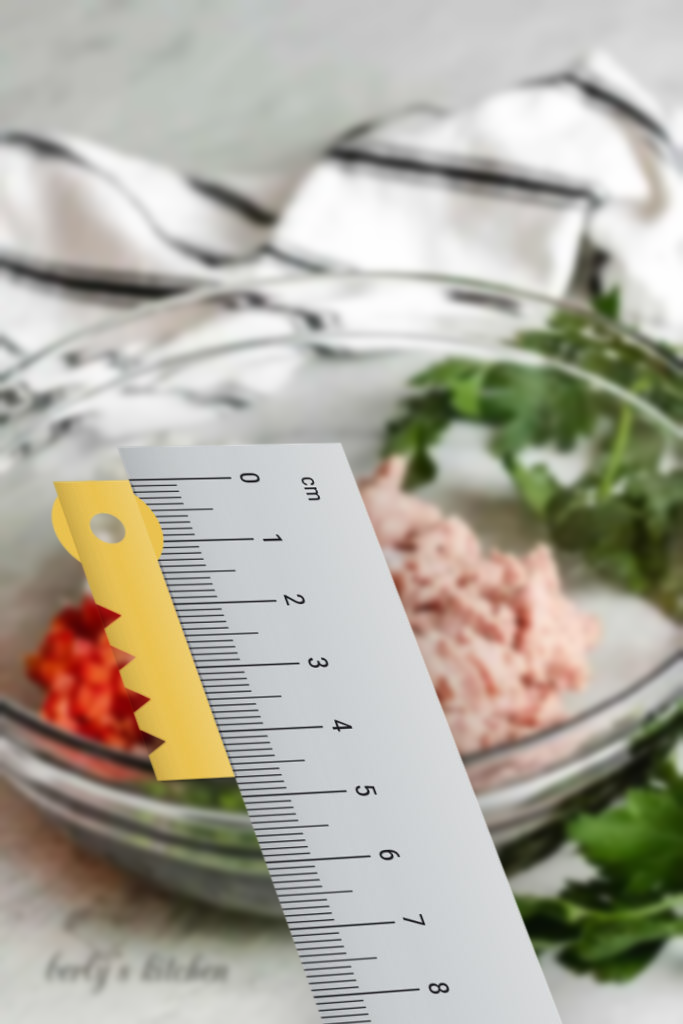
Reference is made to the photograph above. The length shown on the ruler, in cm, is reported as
4.7 cm
